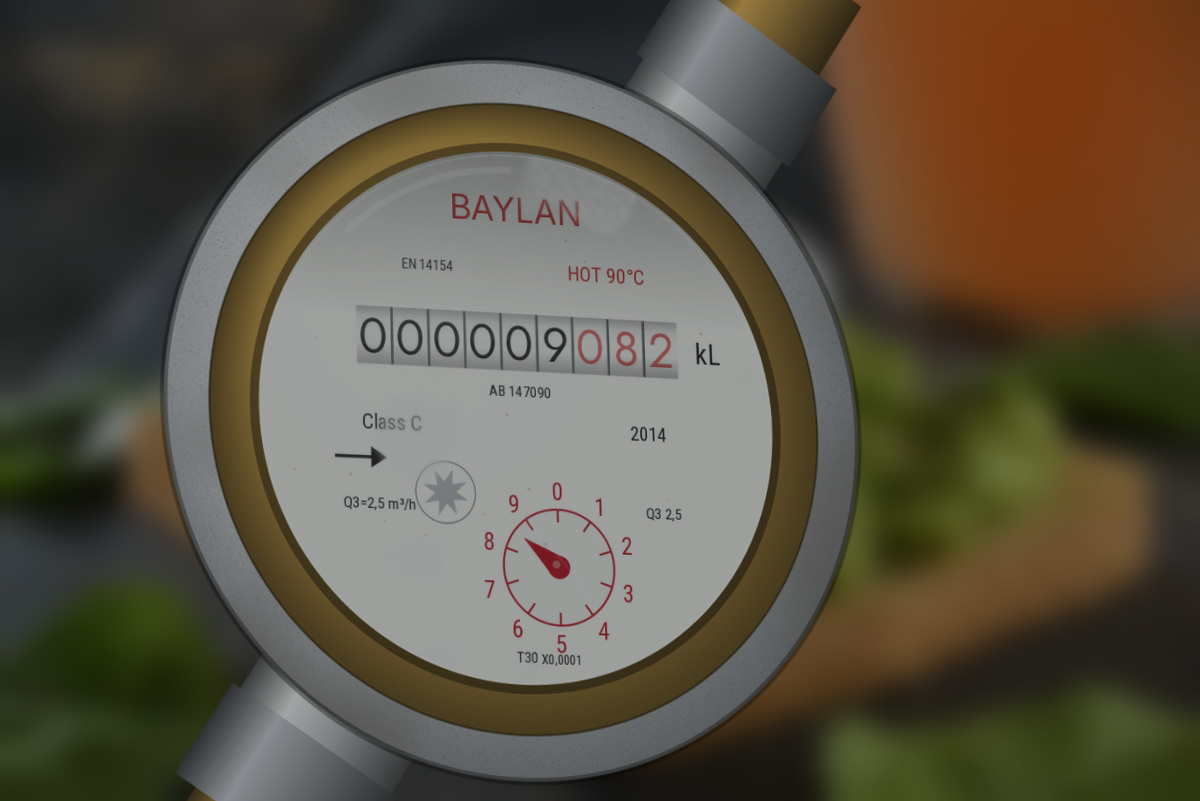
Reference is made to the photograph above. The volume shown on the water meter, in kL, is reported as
9.0828 kL
